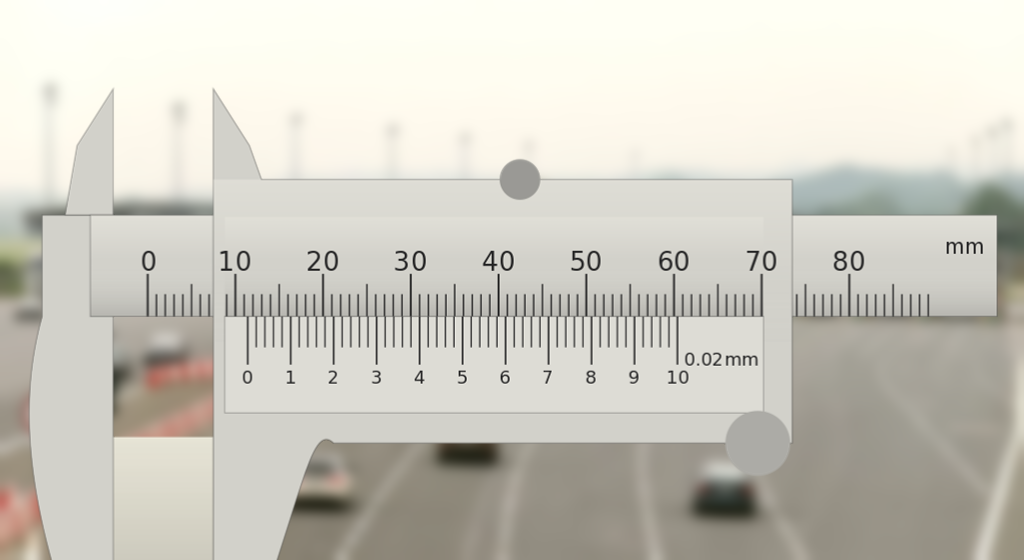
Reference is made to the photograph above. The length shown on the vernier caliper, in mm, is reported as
11.4 mm
